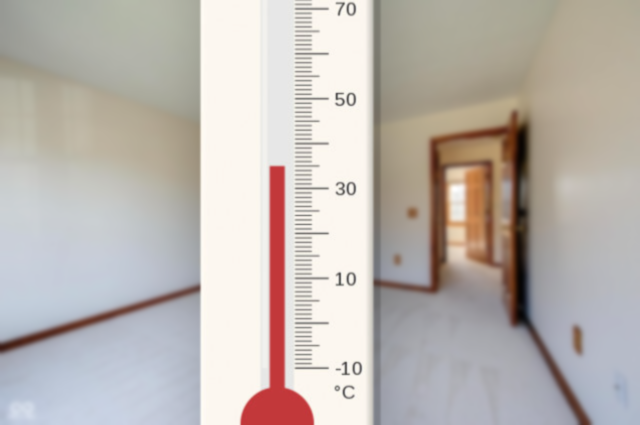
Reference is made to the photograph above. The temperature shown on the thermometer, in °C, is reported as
35 °C
